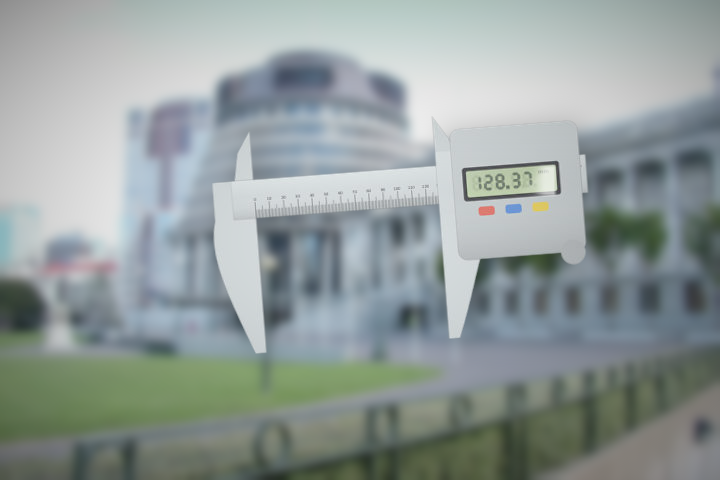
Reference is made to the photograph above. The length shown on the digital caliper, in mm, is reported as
128.37 mm
